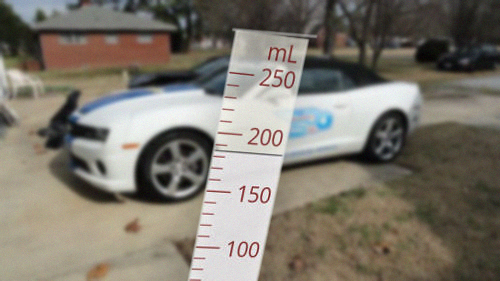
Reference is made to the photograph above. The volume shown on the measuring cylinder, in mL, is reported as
185 mL
